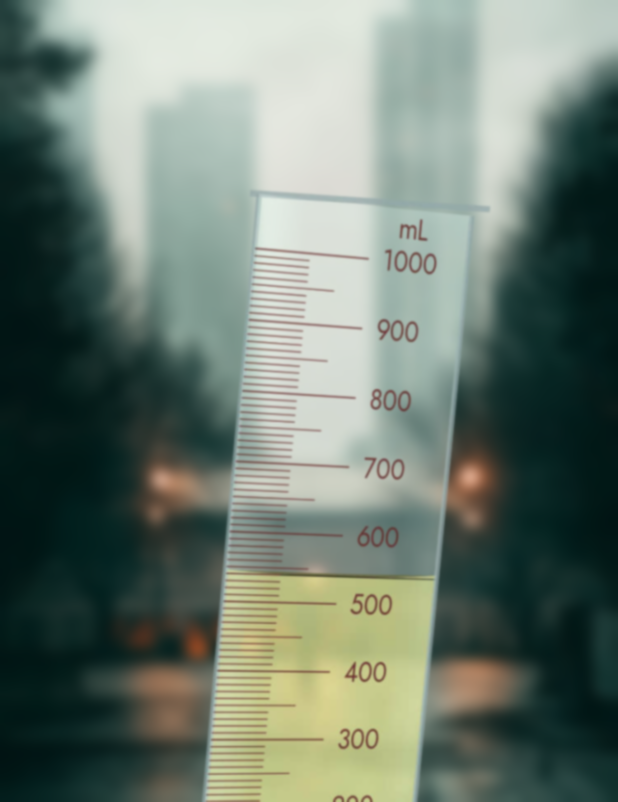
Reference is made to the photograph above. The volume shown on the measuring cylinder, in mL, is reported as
540 mL
